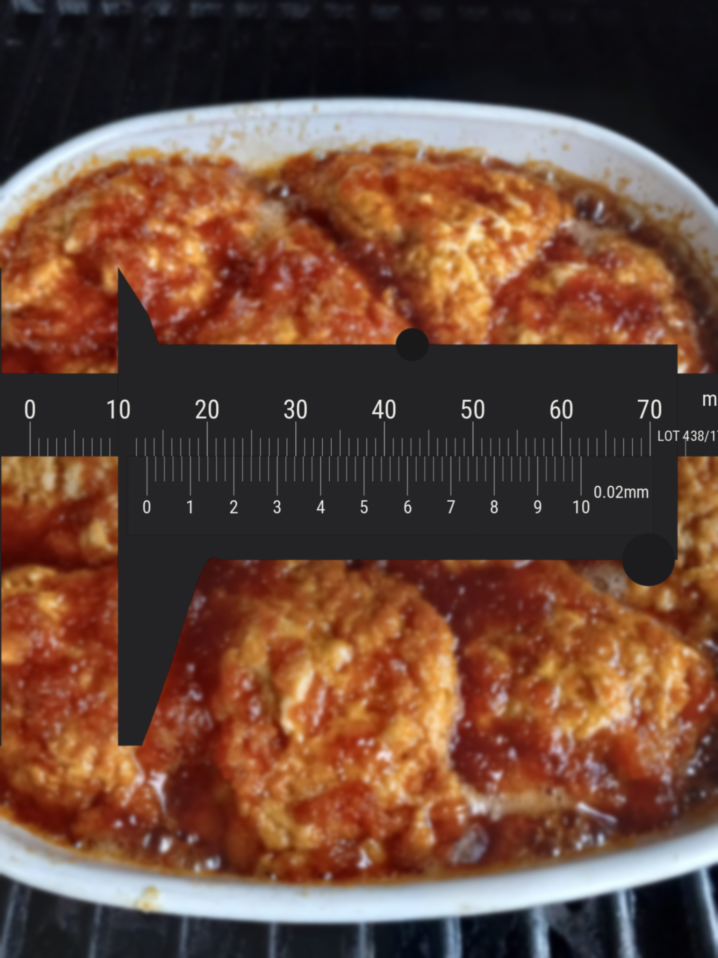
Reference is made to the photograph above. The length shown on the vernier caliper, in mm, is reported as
13.2 mm
